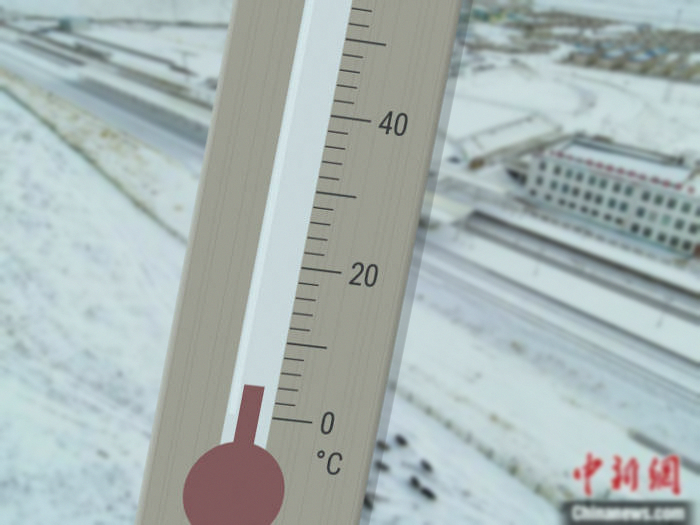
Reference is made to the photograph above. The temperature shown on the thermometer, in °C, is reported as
4 °C
